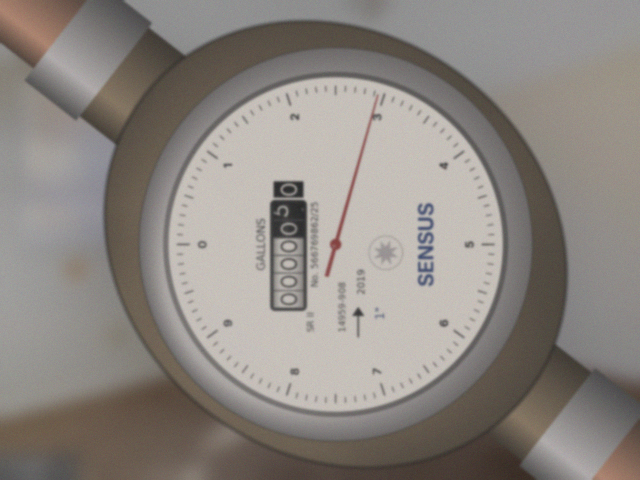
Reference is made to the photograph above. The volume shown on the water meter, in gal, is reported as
52.9 gal
